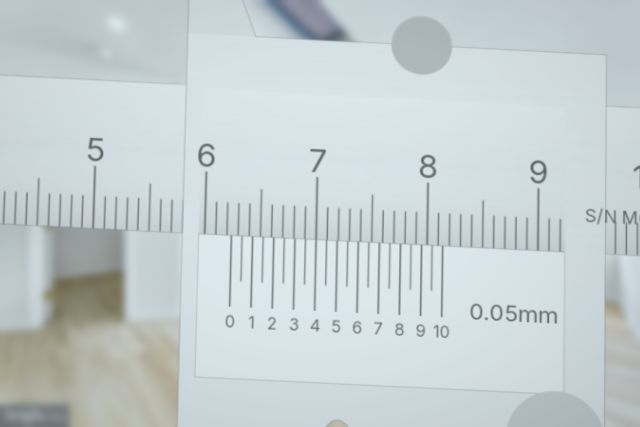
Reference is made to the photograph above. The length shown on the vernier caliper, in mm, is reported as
62.4 mm
